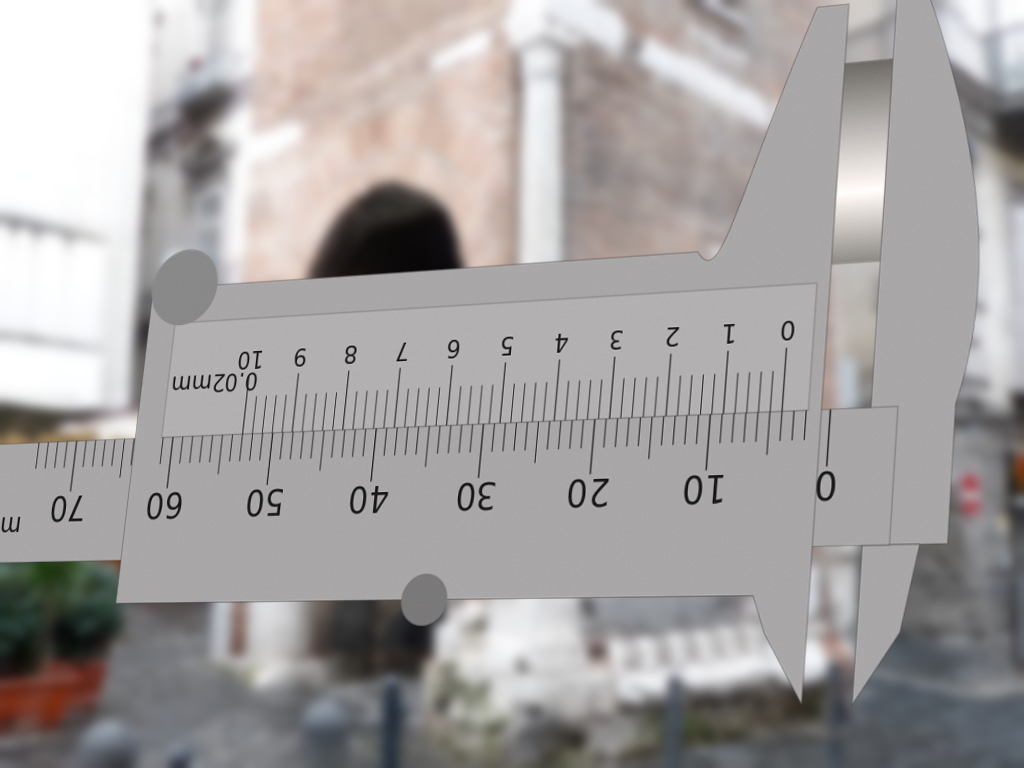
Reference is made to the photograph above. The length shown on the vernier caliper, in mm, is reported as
4.0 mm
